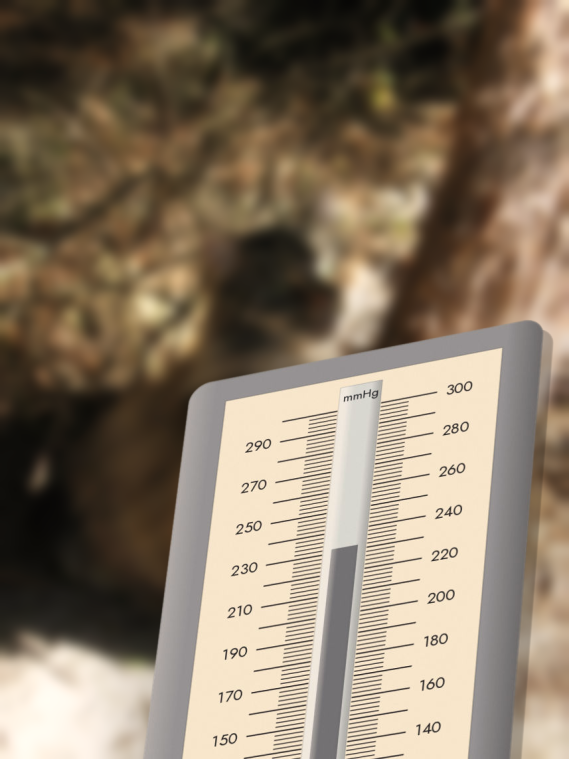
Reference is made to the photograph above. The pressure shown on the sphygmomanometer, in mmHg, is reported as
232 mmHg
